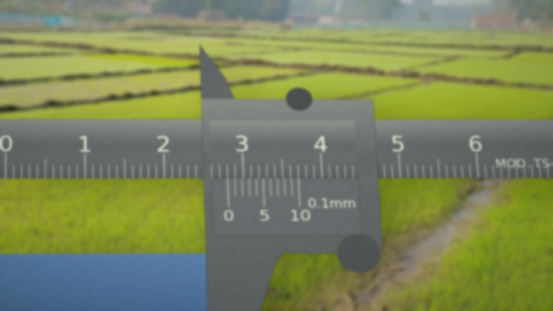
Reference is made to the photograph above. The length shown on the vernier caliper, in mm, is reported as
28.0 mm
